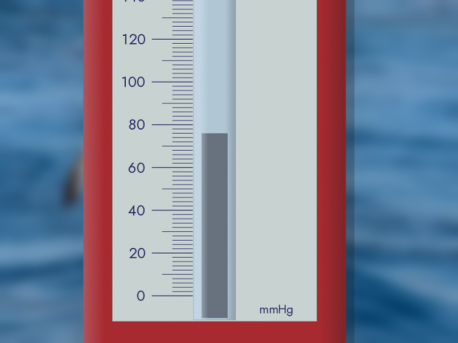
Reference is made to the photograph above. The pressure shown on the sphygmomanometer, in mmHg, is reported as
76 mmHg
